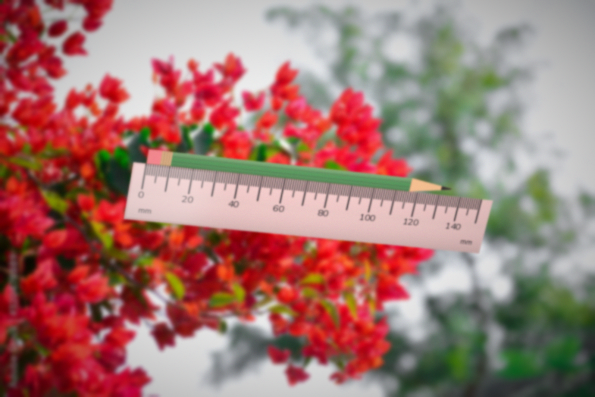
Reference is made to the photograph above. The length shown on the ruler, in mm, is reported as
135 mm
